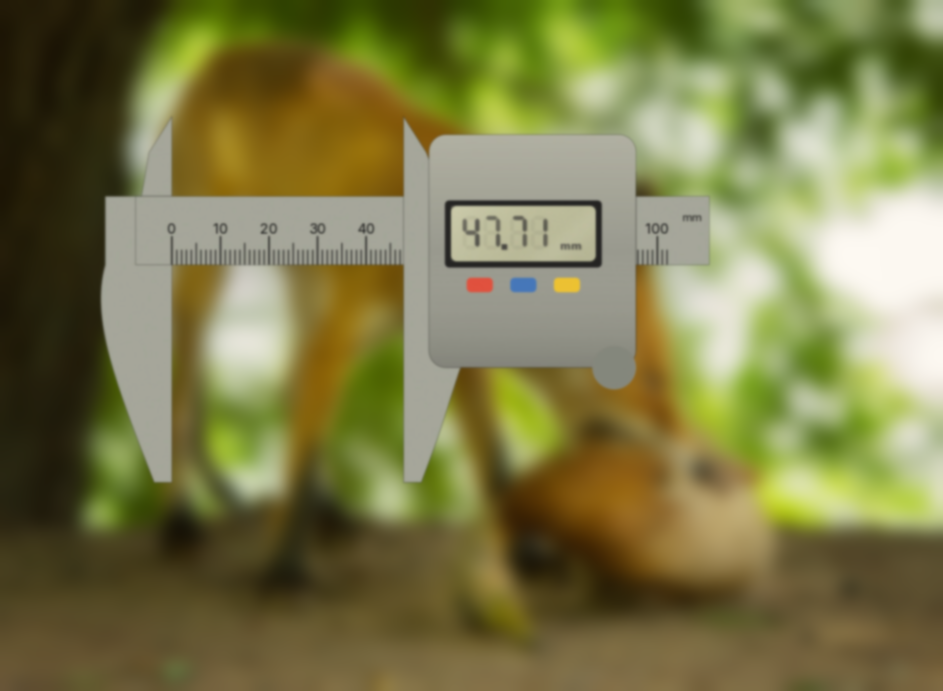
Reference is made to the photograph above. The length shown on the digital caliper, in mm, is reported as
47.71 mm
